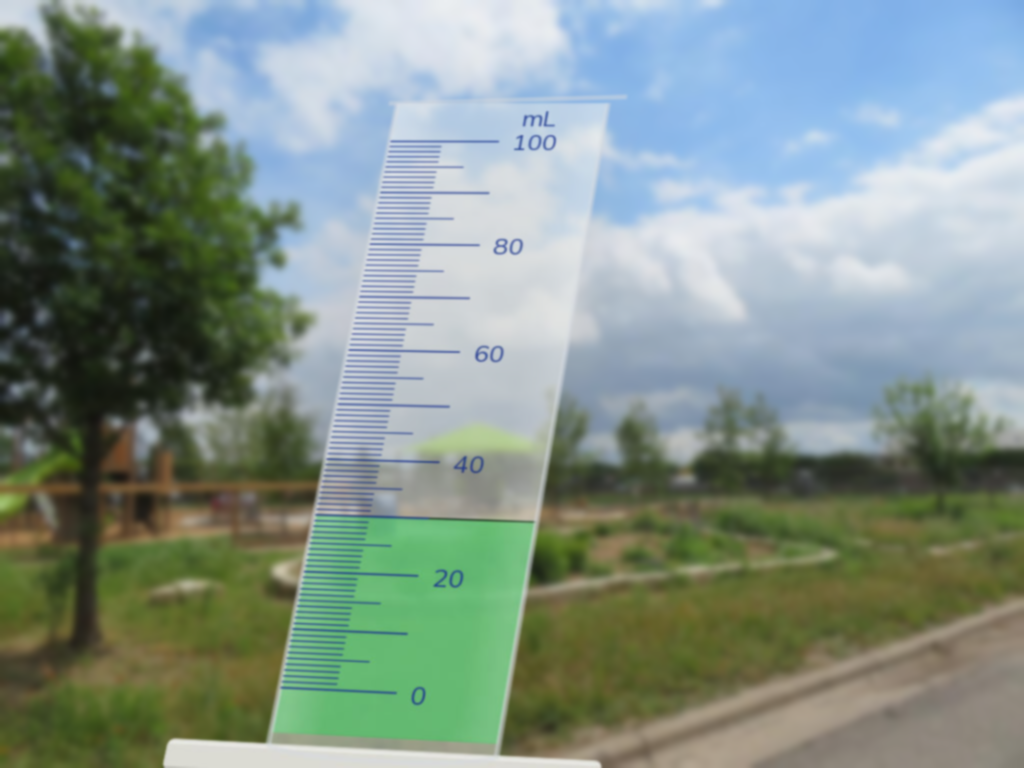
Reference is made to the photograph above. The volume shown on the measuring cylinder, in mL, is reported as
30 mL
